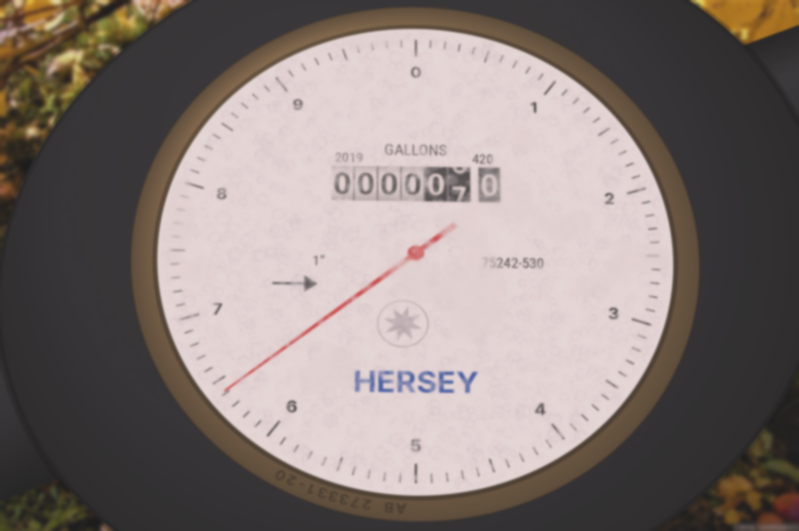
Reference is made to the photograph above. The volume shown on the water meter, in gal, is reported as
66.4 gal
